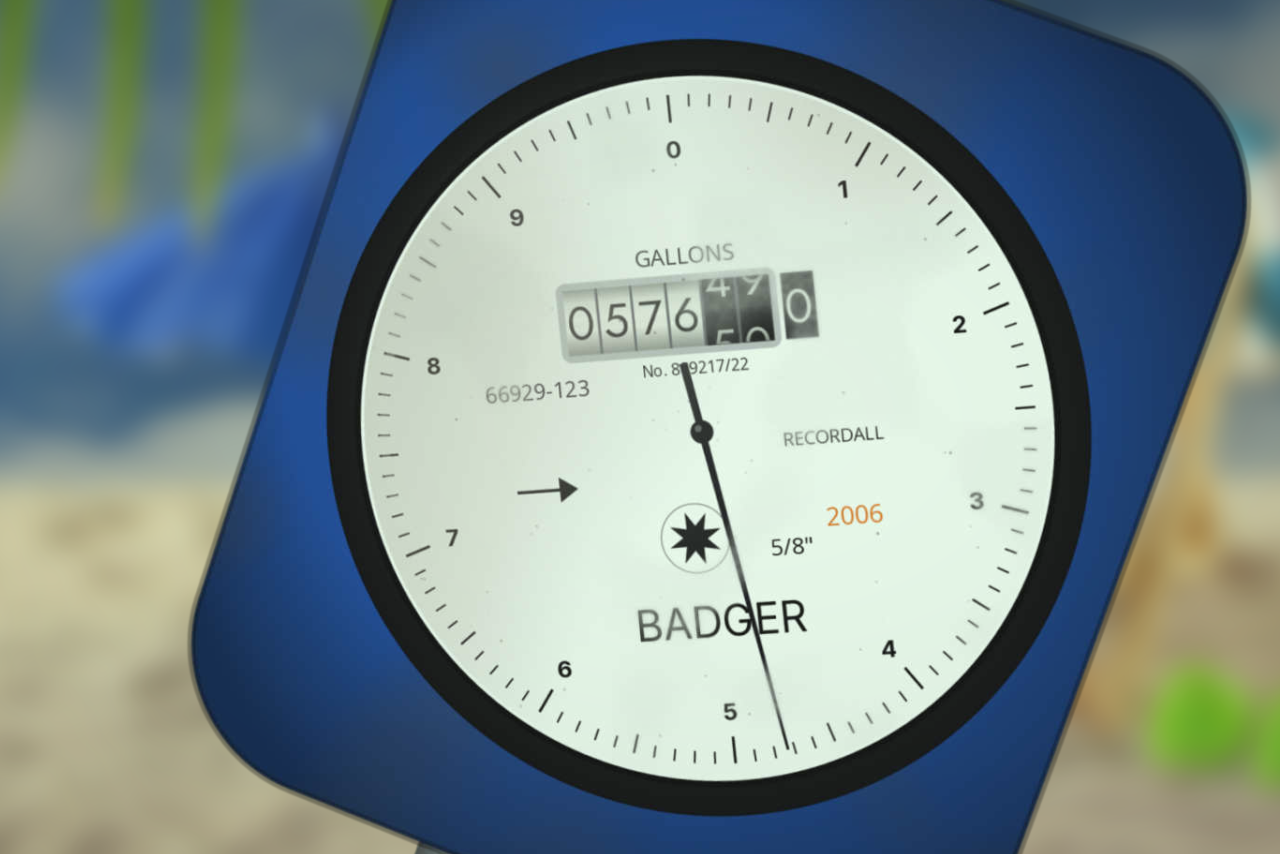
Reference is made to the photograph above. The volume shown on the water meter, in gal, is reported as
576494.7 gal
